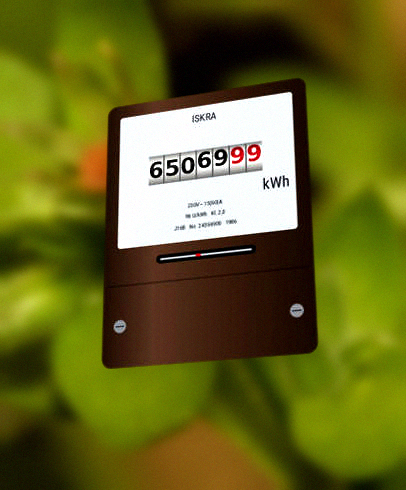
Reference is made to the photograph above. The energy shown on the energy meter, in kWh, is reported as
65069.99 kWh
